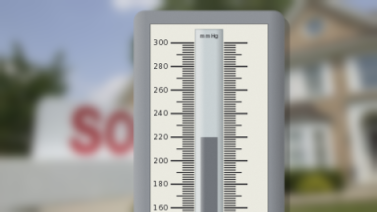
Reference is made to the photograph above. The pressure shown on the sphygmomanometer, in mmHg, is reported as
220 mmHg
